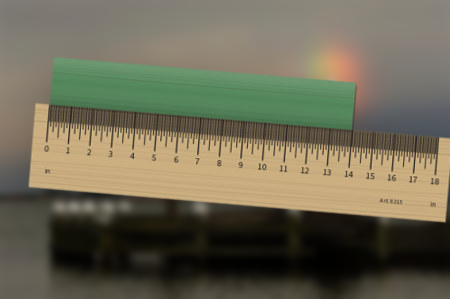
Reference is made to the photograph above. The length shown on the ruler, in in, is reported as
14 in
